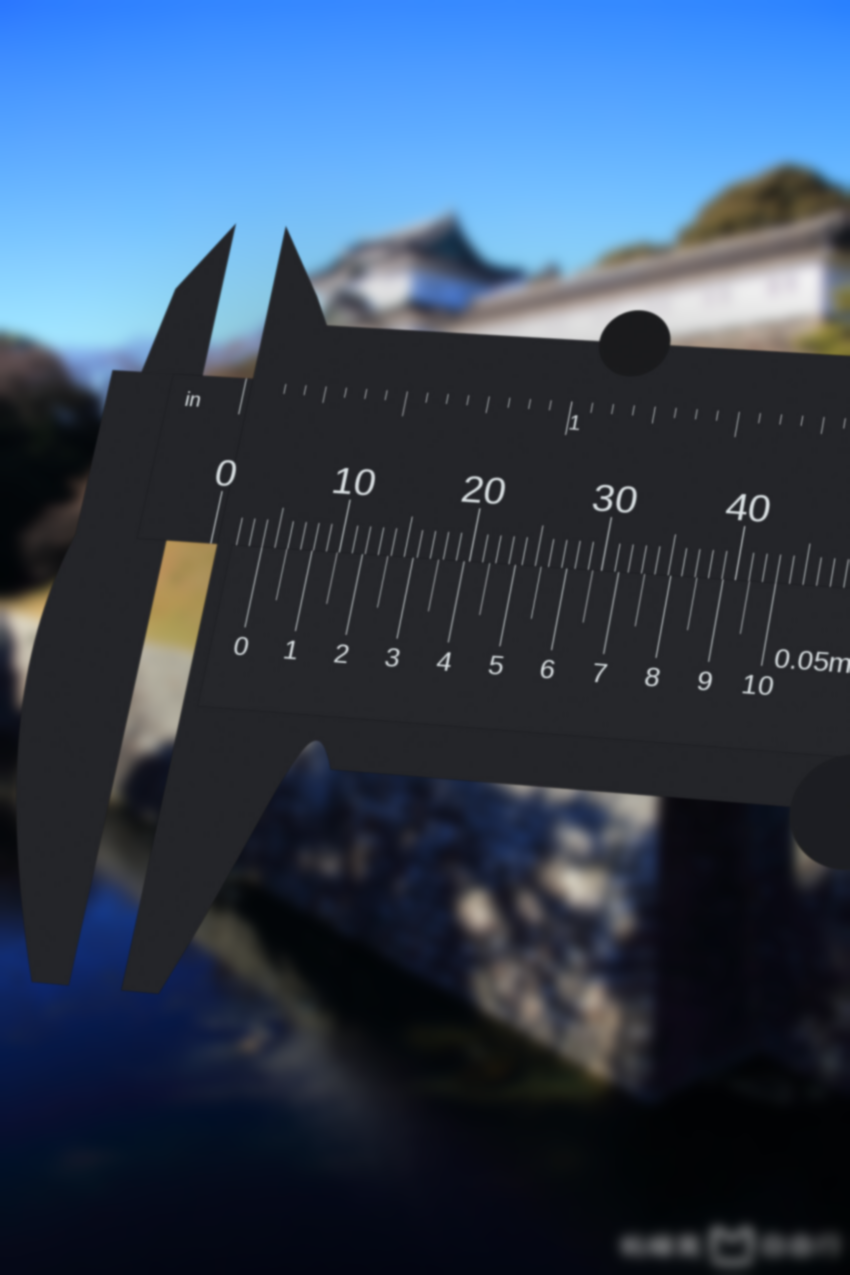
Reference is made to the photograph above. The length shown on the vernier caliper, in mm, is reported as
4.0 mm
